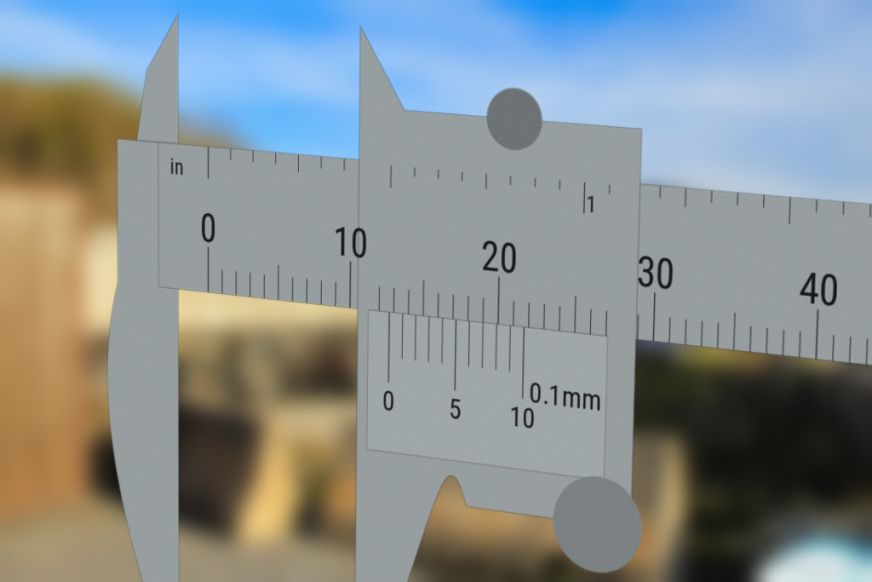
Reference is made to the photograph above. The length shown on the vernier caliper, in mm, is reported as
12.7 mm
